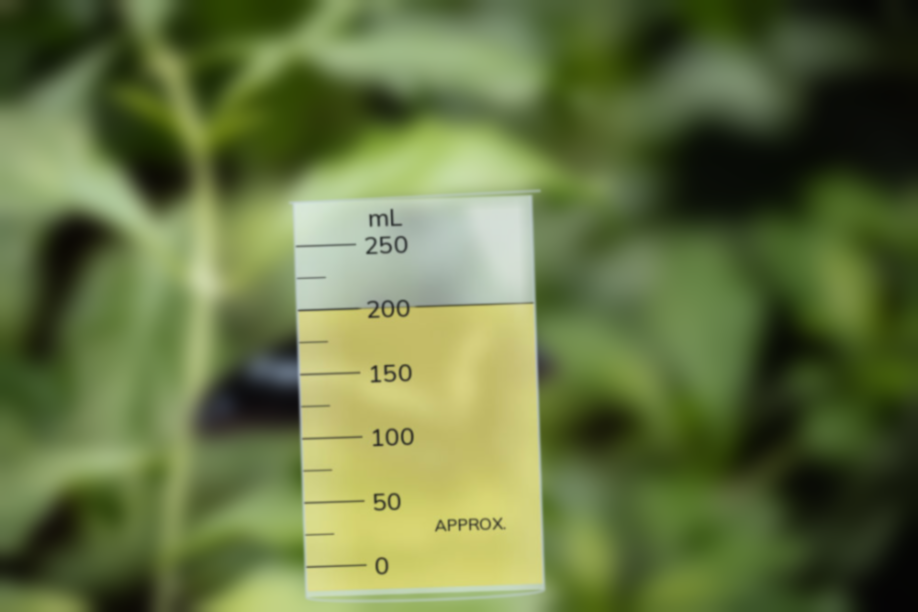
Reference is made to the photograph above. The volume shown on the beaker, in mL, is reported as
200 mL
